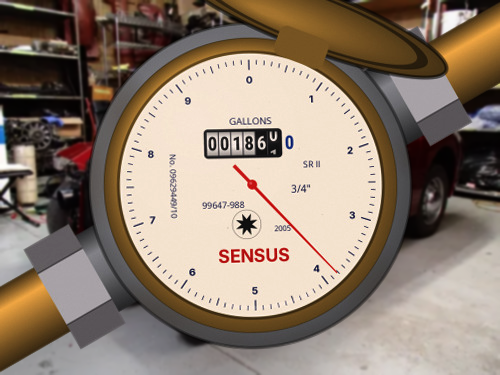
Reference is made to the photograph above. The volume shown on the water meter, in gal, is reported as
18603.8 gal
